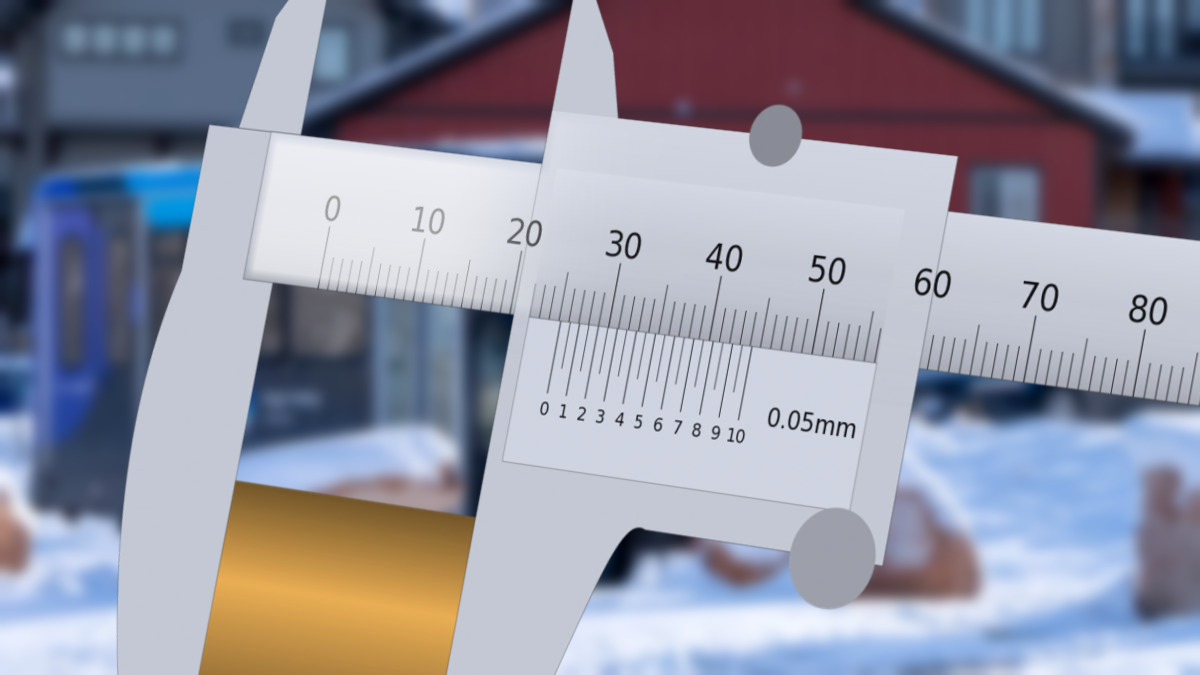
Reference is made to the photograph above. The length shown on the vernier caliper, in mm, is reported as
25.2 mm
